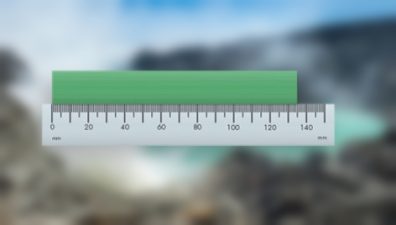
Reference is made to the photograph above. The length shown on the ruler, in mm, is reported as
135 mm
